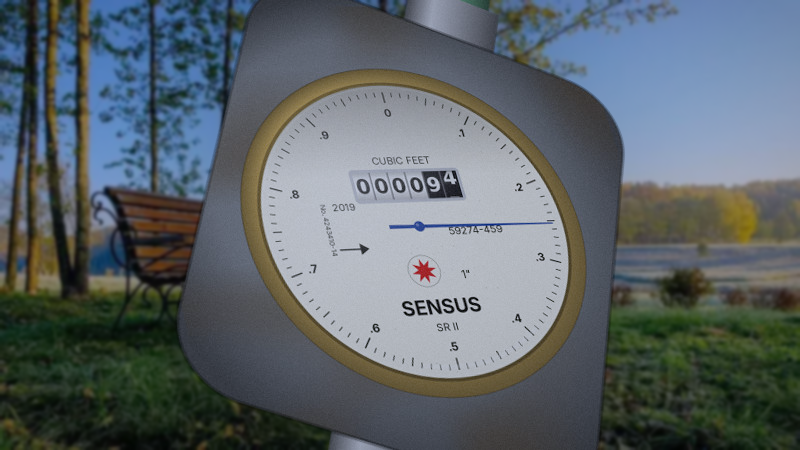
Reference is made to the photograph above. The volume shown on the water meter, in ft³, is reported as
94.25 ft³
